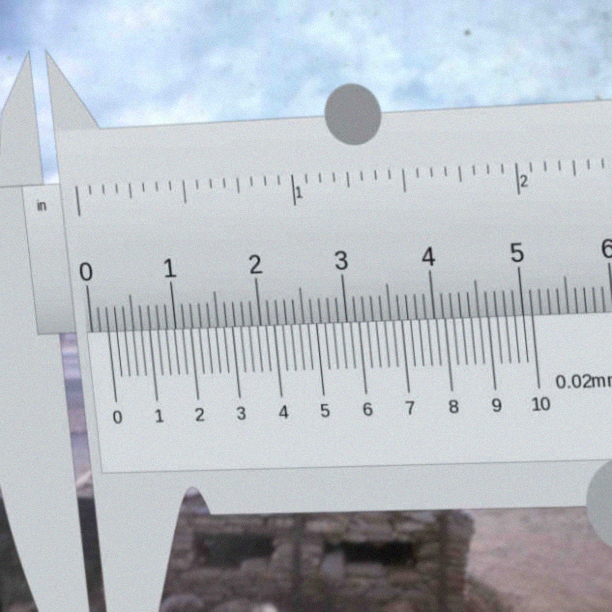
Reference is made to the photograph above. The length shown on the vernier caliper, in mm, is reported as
2.0 mm
